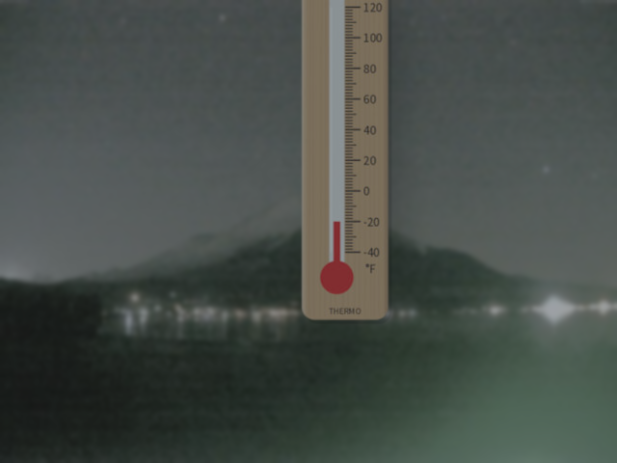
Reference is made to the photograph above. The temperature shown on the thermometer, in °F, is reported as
-20 °F
